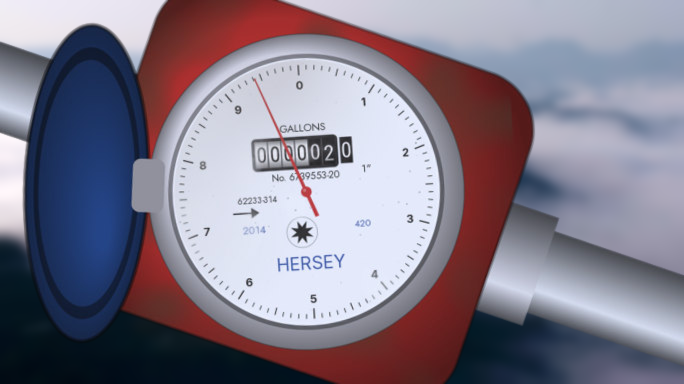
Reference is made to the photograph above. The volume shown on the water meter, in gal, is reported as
19.4 gal
